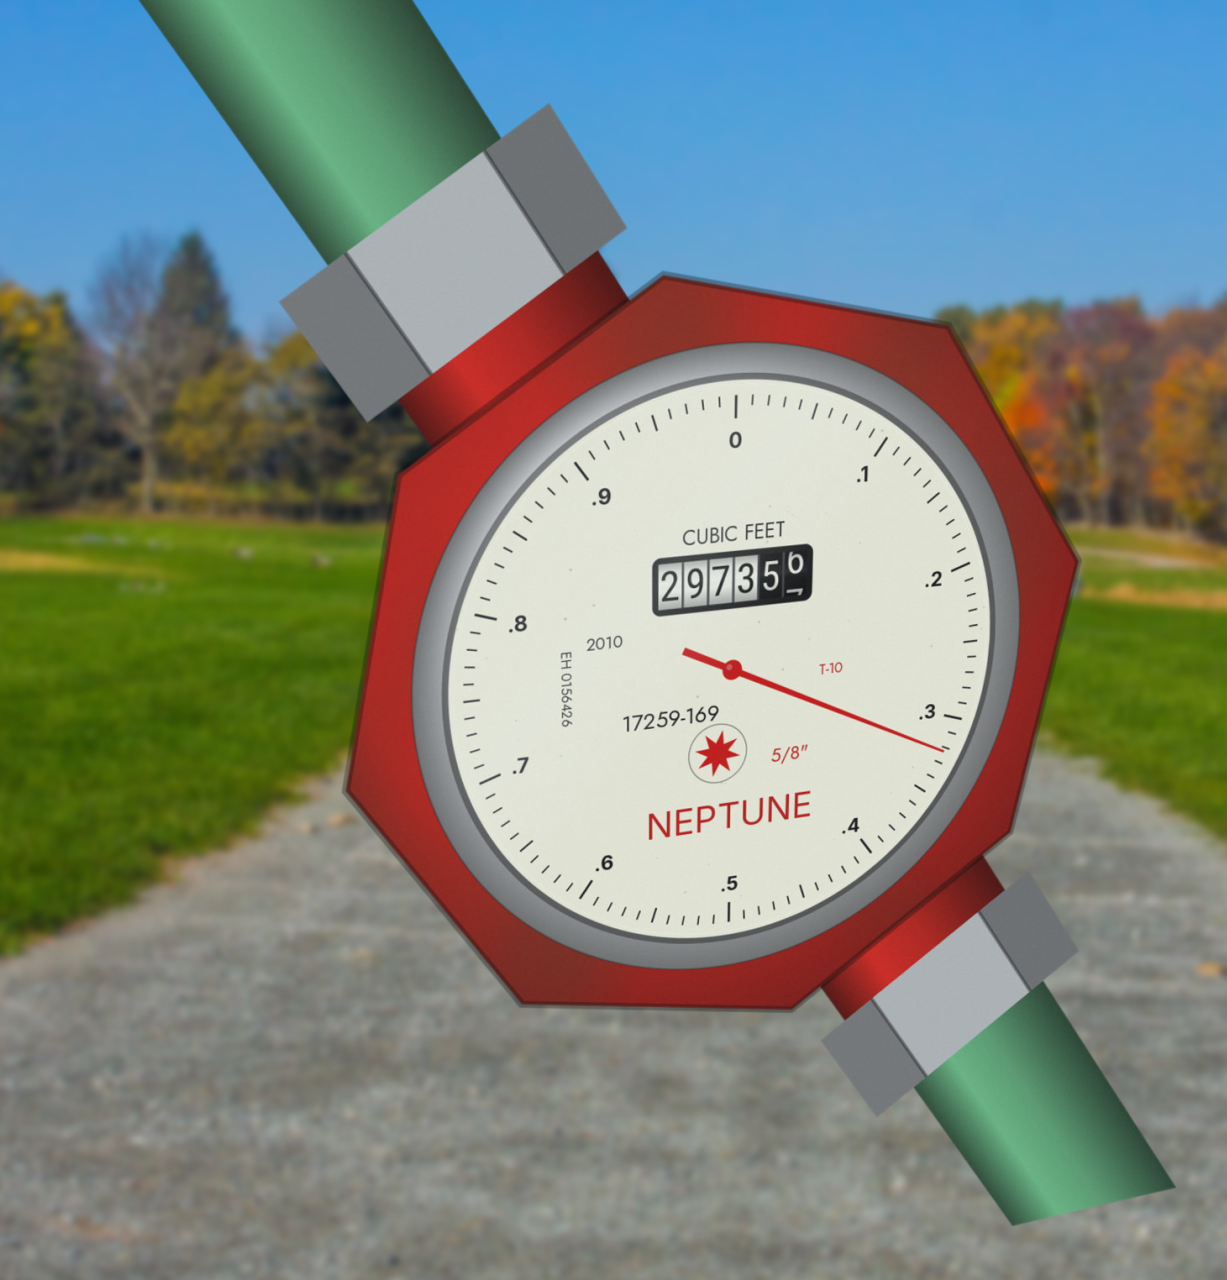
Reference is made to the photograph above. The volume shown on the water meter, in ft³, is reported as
297356.32 ft³
